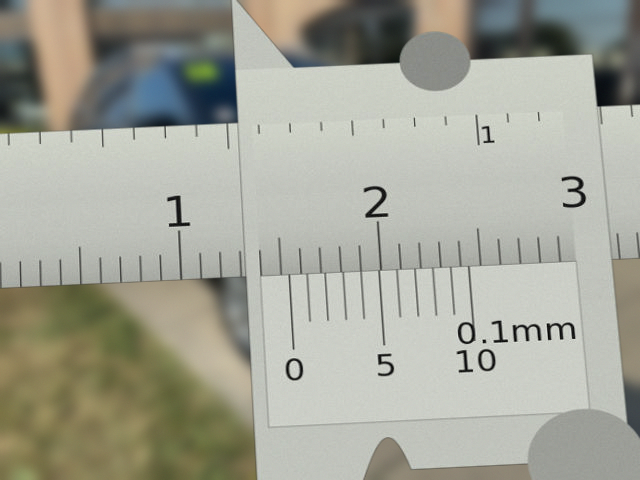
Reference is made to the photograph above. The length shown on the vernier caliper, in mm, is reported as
15.4 mm
